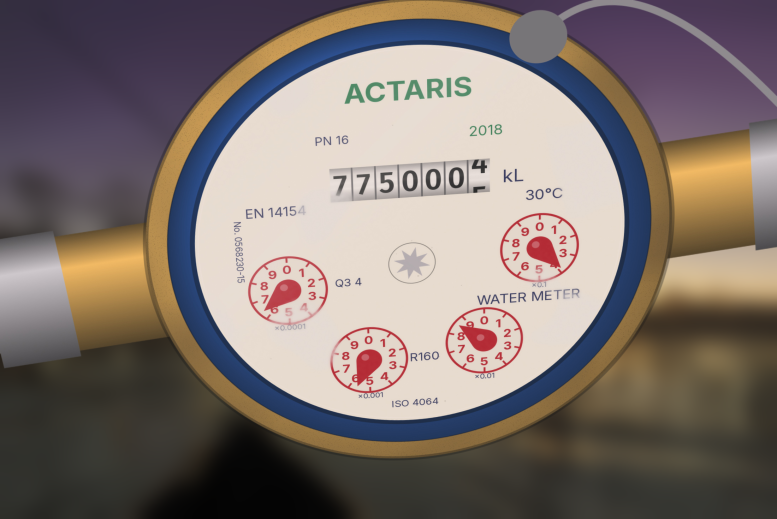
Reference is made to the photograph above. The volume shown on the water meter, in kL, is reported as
7750004.3856 kL
